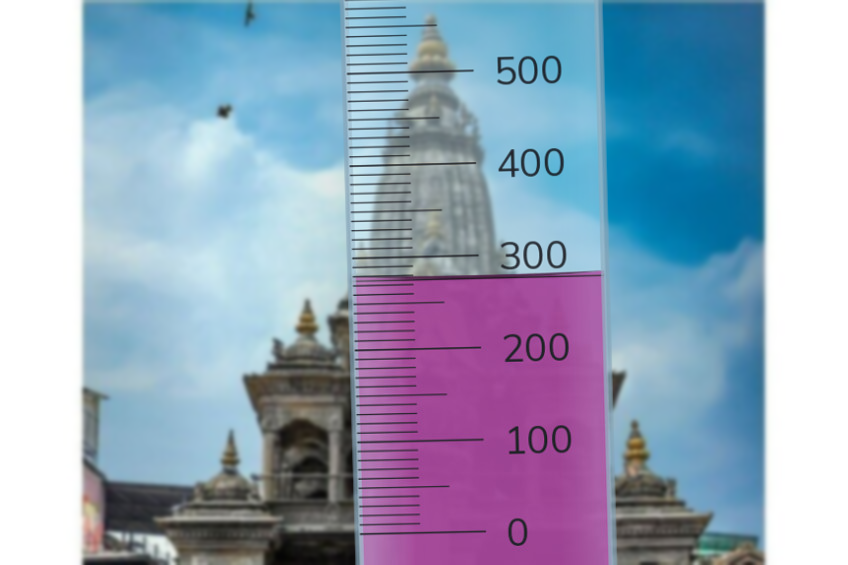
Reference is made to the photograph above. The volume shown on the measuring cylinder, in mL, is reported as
275 mL
